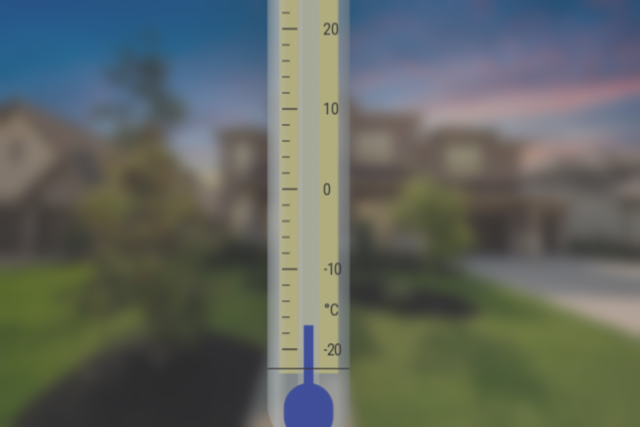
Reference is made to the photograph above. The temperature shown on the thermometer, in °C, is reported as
-17 °C
